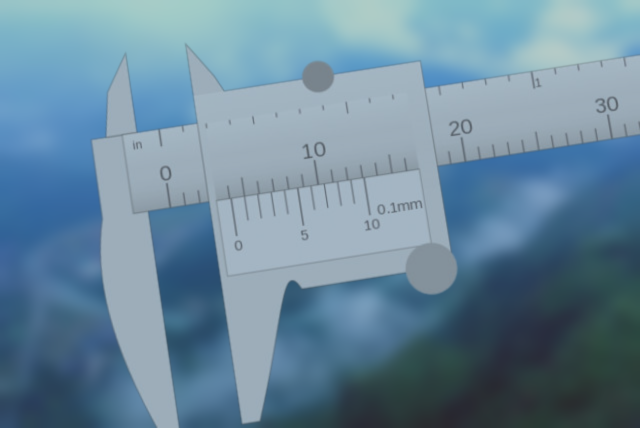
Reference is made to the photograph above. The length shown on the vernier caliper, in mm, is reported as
4.1 mm
